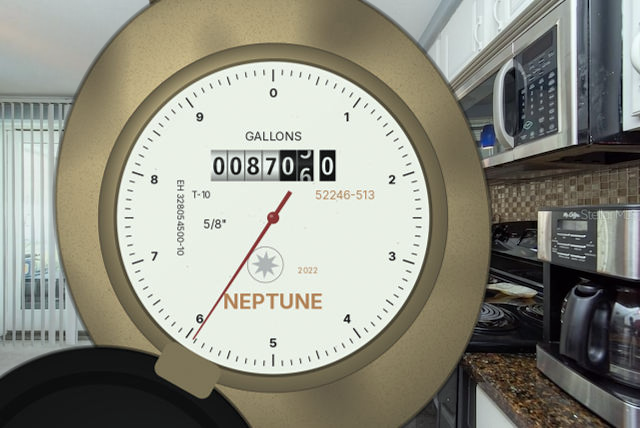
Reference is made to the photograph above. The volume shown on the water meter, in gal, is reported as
87055.9 gal
